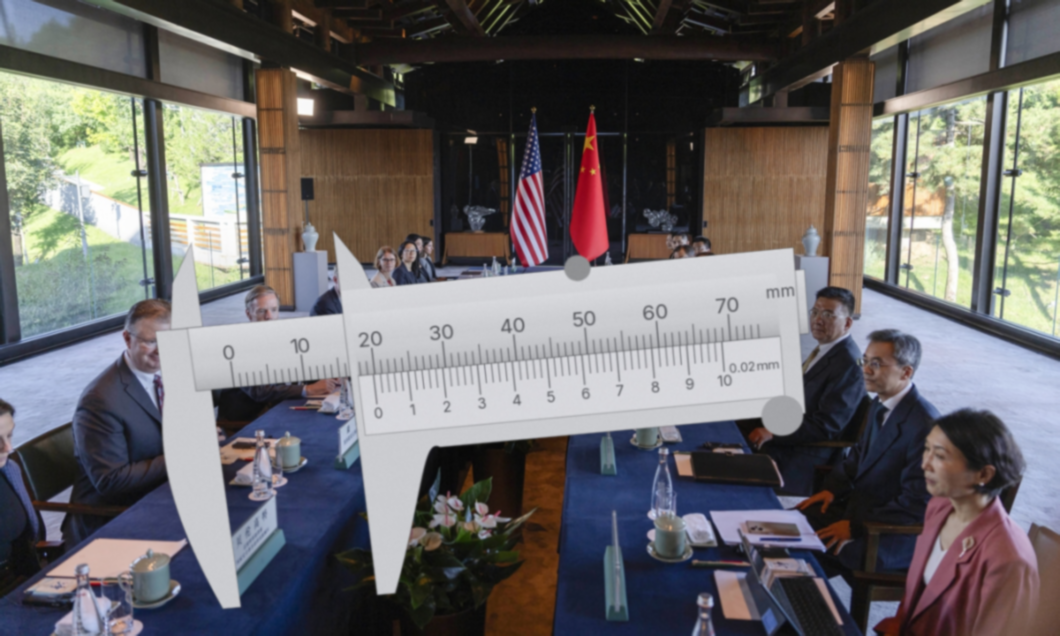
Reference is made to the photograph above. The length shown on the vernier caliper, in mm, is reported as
19.8 mm
